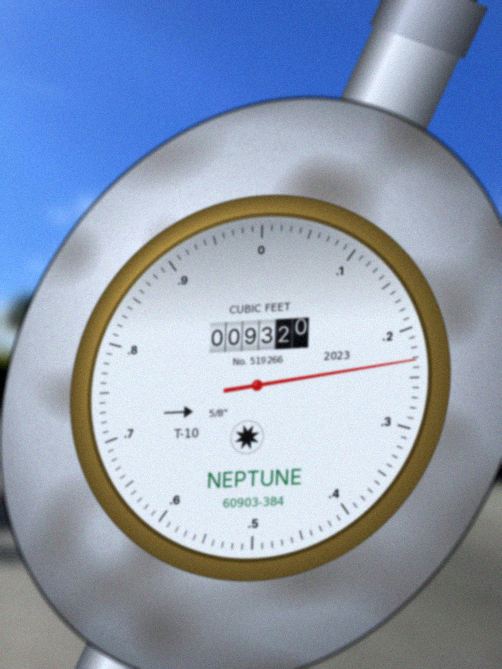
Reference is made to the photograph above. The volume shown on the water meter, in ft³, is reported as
9320.23 ft³
